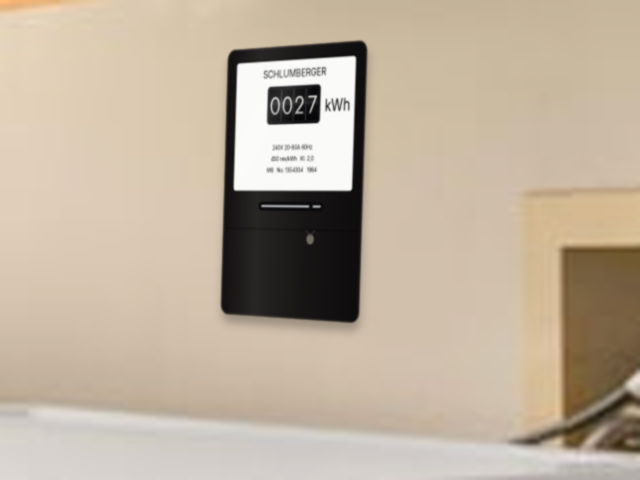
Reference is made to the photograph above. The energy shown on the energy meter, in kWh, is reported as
27 kWh
